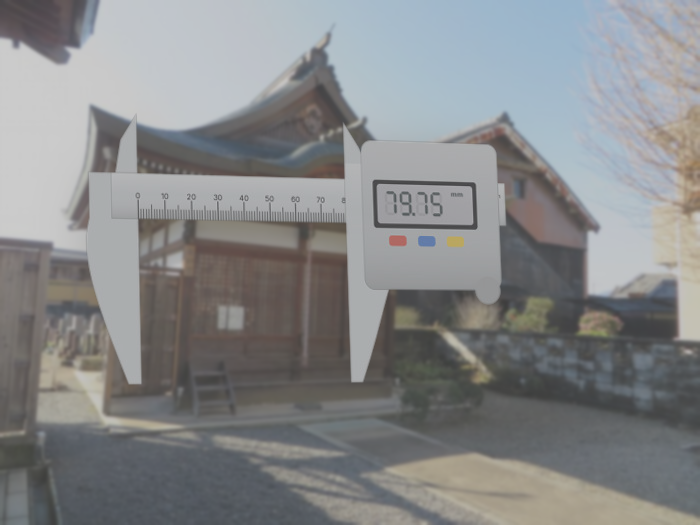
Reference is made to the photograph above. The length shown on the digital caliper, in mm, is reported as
79.75 mm
